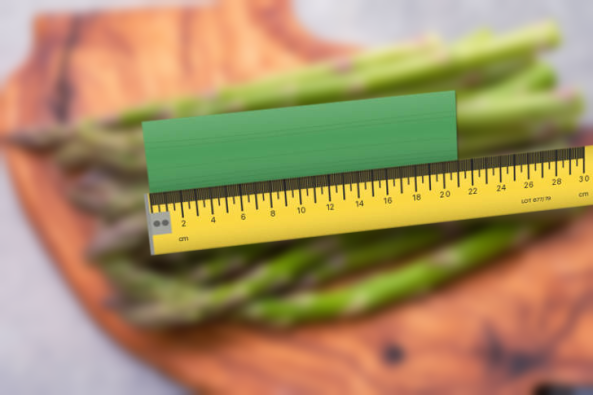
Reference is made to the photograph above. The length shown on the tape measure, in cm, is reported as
21 cm
